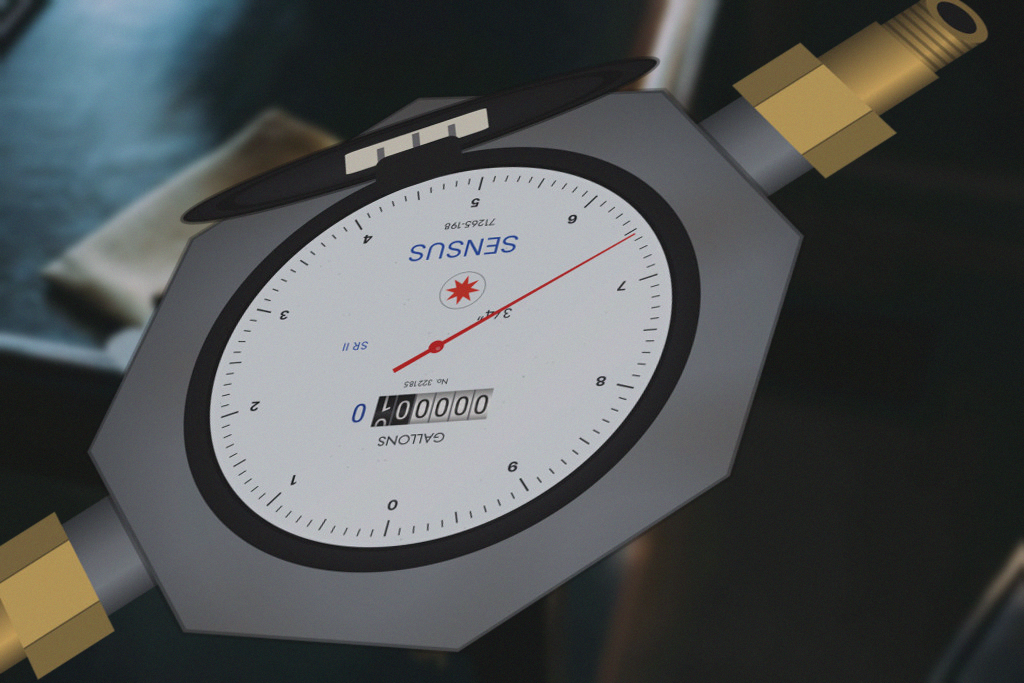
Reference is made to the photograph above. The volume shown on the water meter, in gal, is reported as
6.5 gal
